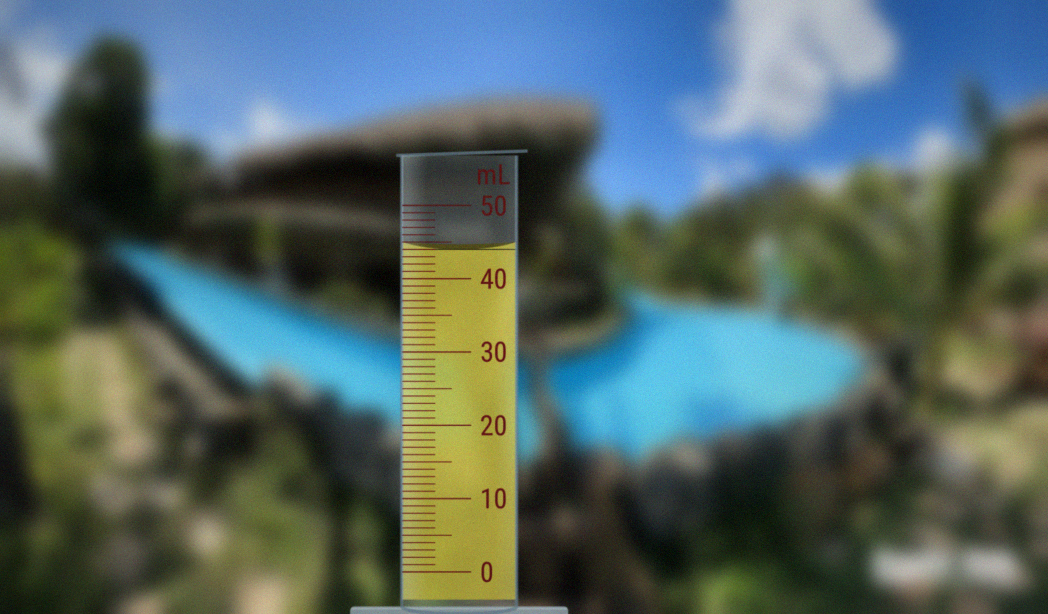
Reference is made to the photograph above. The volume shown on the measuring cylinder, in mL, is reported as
44 mL
